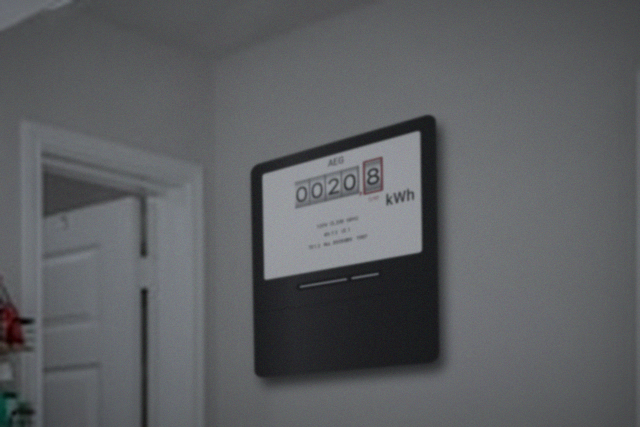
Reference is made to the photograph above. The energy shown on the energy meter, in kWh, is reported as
20.8 kWh
